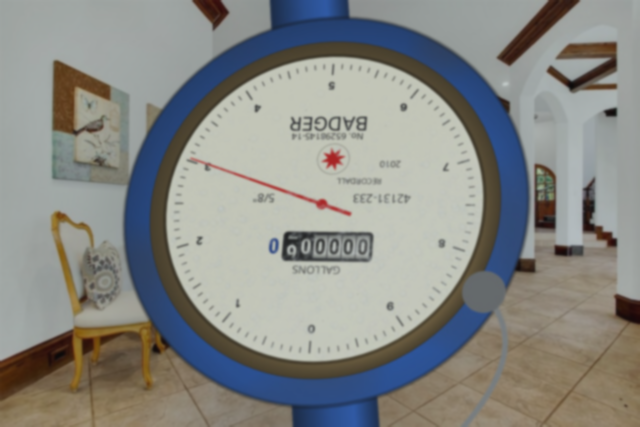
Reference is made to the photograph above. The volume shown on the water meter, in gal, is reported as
63.0 gal
